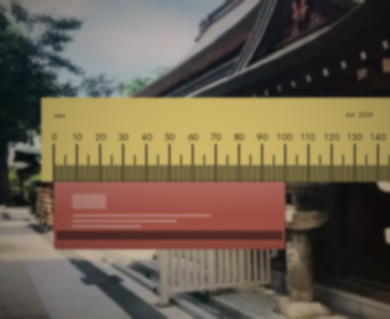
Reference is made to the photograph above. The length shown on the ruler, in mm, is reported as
100 mm
